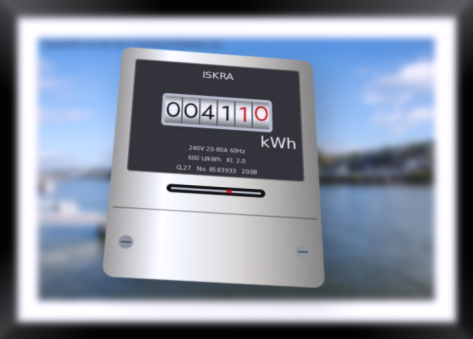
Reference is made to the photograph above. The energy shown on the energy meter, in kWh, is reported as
41.10 kWh
